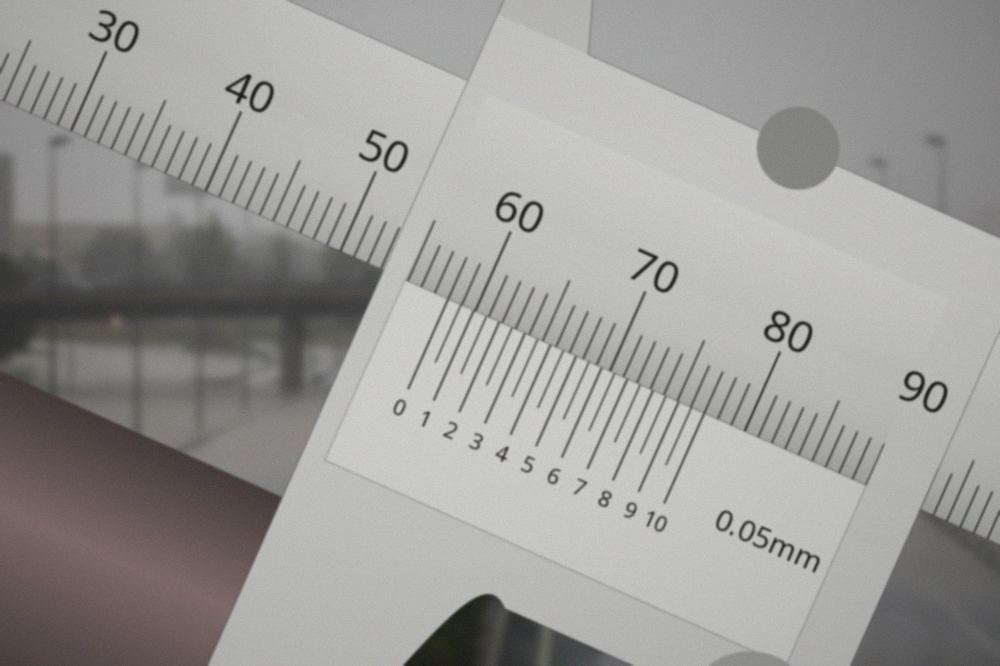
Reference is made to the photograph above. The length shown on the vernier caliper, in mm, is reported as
58.0 mm
